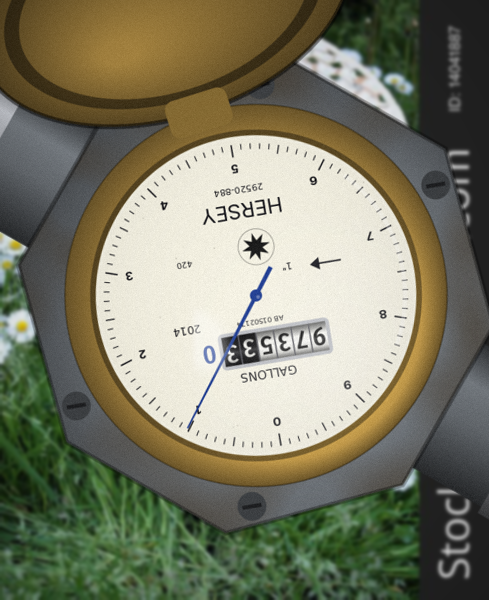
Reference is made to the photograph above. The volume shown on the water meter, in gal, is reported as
9735331.0 gal
